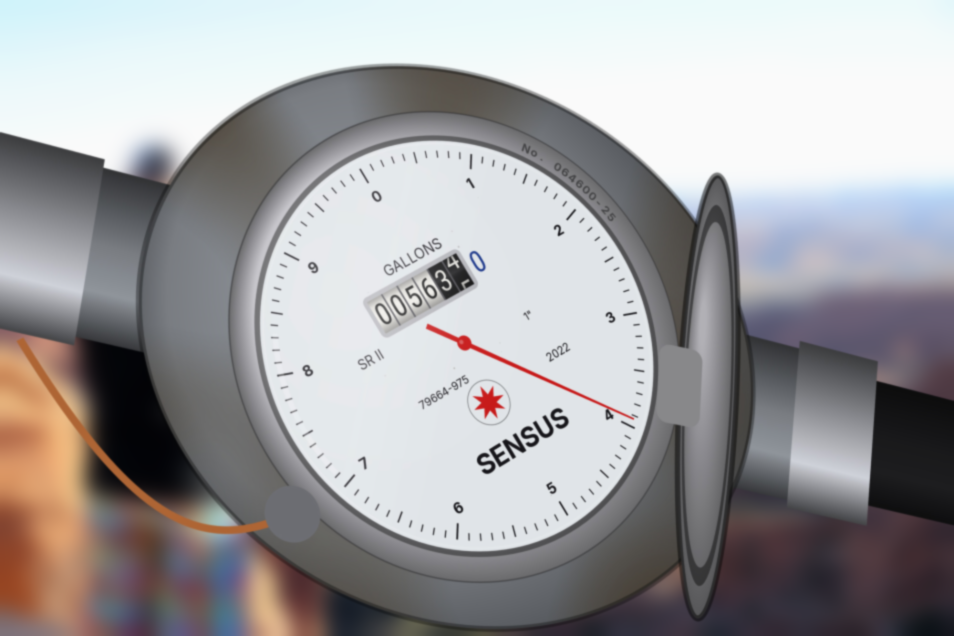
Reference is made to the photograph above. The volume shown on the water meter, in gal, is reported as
56343.9 gal
